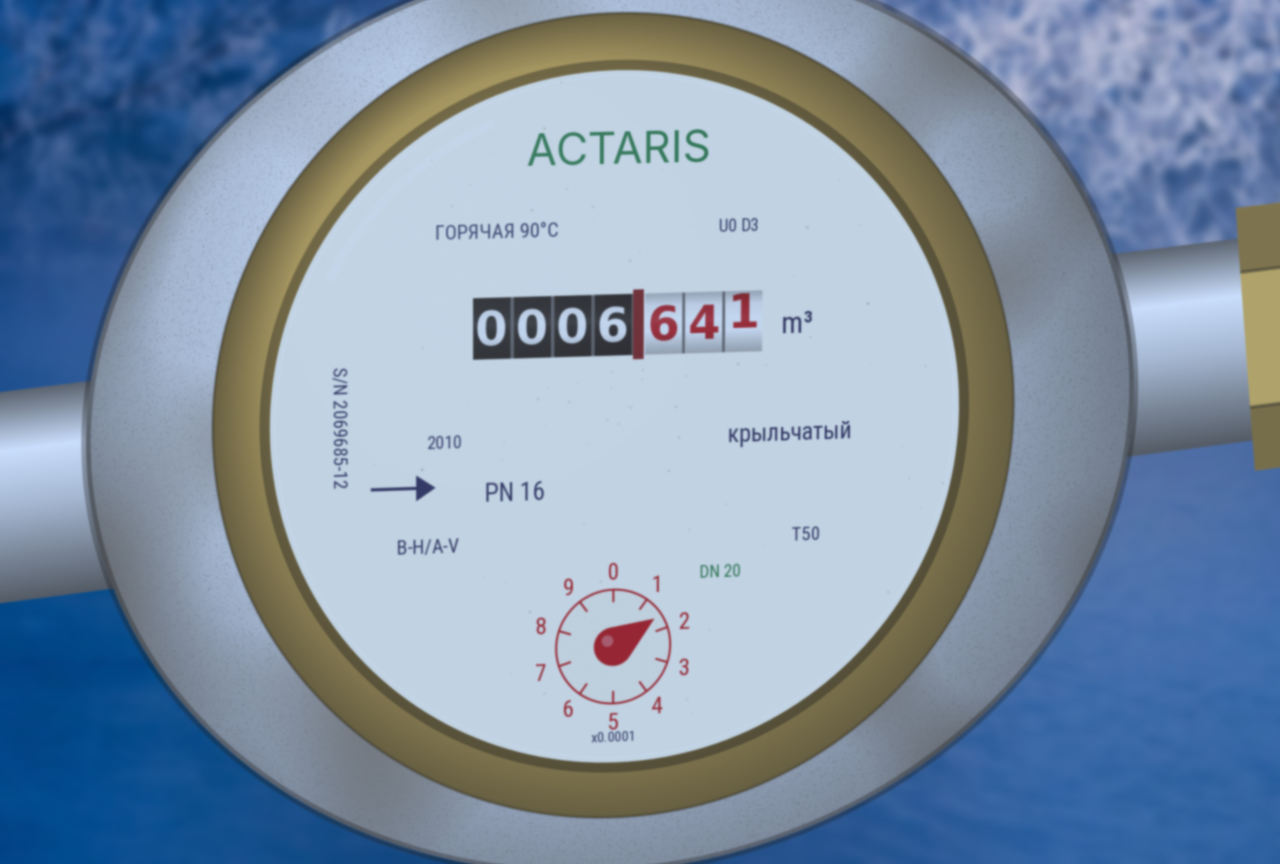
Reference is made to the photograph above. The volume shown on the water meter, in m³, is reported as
6.6411 m³
